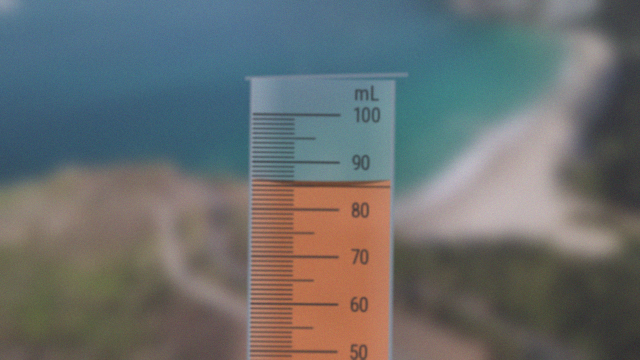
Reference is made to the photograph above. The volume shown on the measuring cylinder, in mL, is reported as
85 mL
